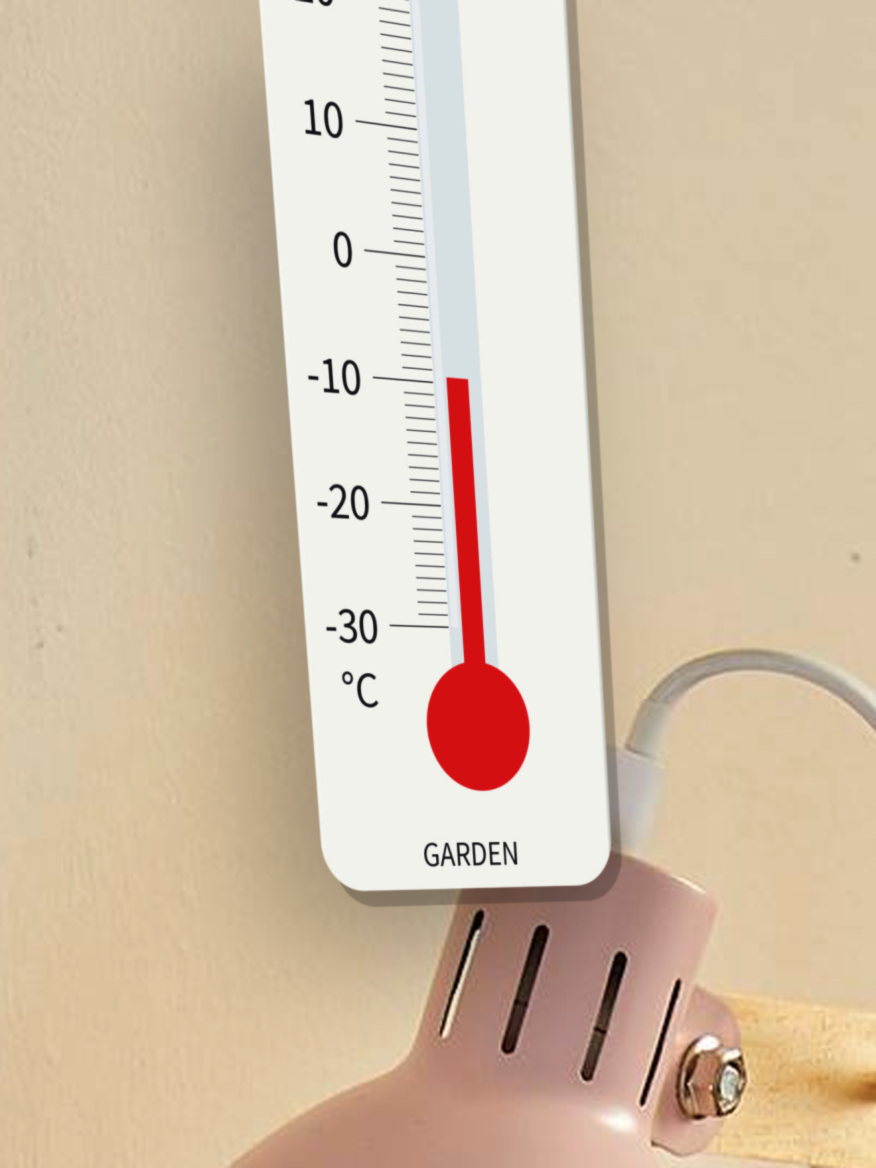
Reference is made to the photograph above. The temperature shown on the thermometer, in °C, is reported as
-9.5 °C
